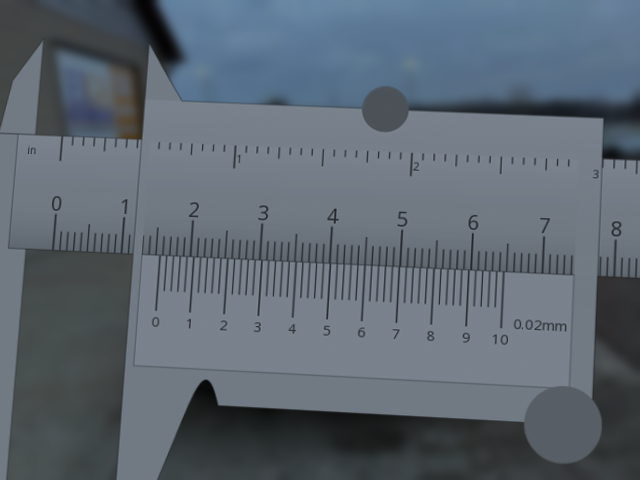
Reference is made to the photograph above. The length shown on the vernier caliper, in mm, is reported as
15.6 mm
